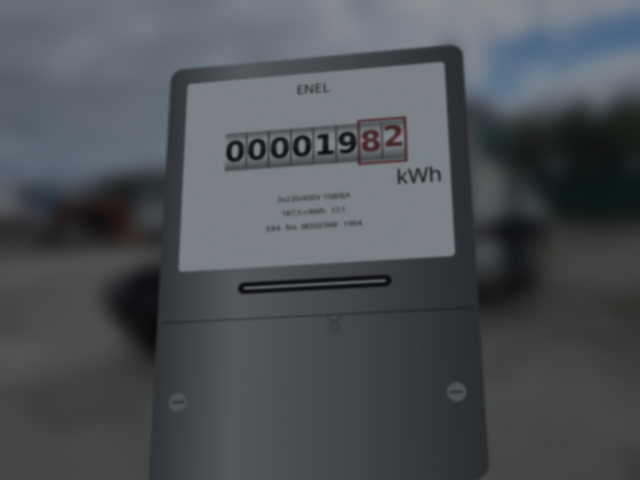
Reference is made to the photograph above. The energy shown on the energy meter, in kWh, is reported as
19.82 kWh
